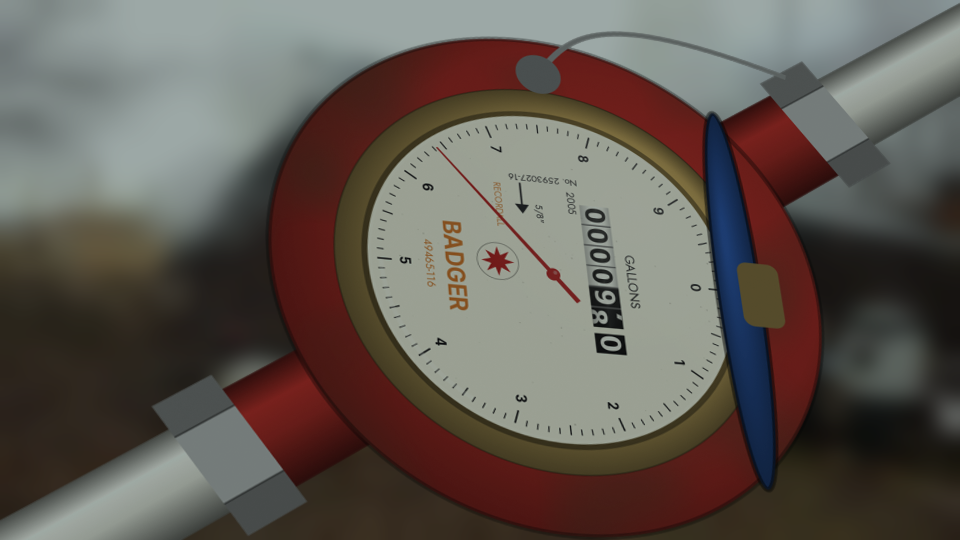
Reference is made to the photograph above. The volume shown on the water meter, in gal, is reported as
976.4 gal
